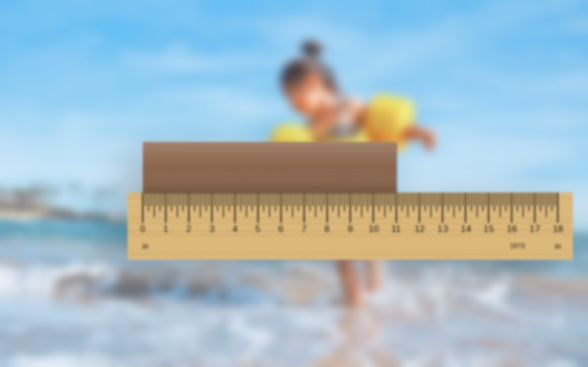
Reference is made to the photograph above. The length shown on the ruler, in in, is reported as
11 in
